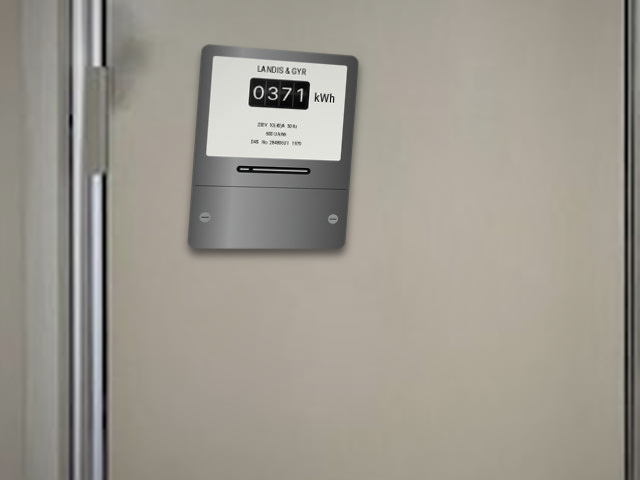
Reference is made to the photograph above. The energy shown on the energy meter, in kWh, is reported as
371 kWh
